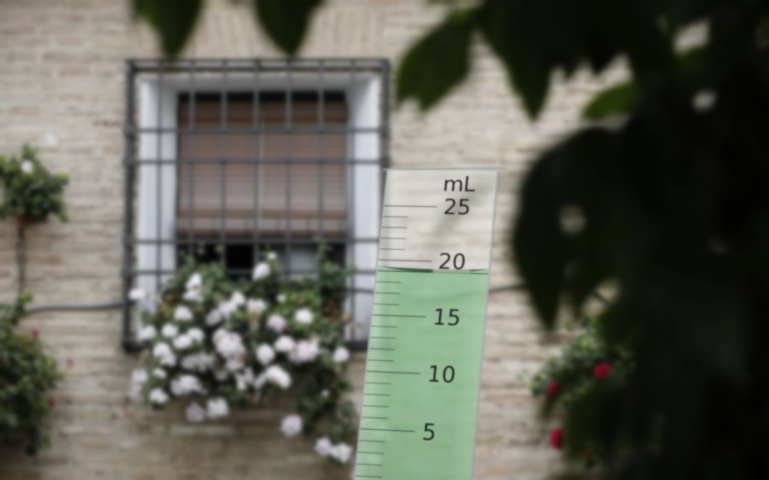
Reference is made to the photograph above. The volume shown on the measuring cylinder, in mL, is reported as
19 mL
